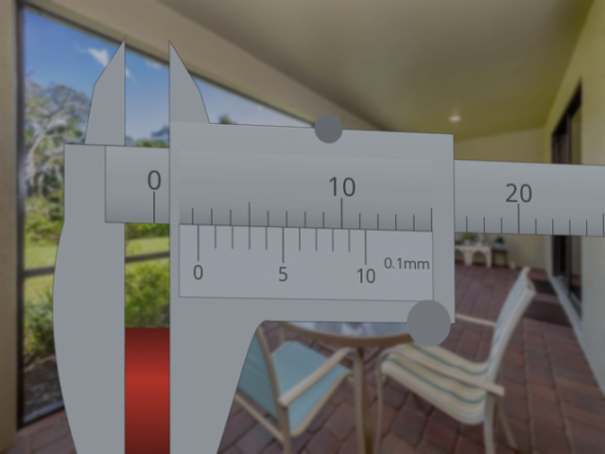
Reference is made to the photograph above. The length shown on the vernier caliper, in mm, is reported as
2.3 mm
